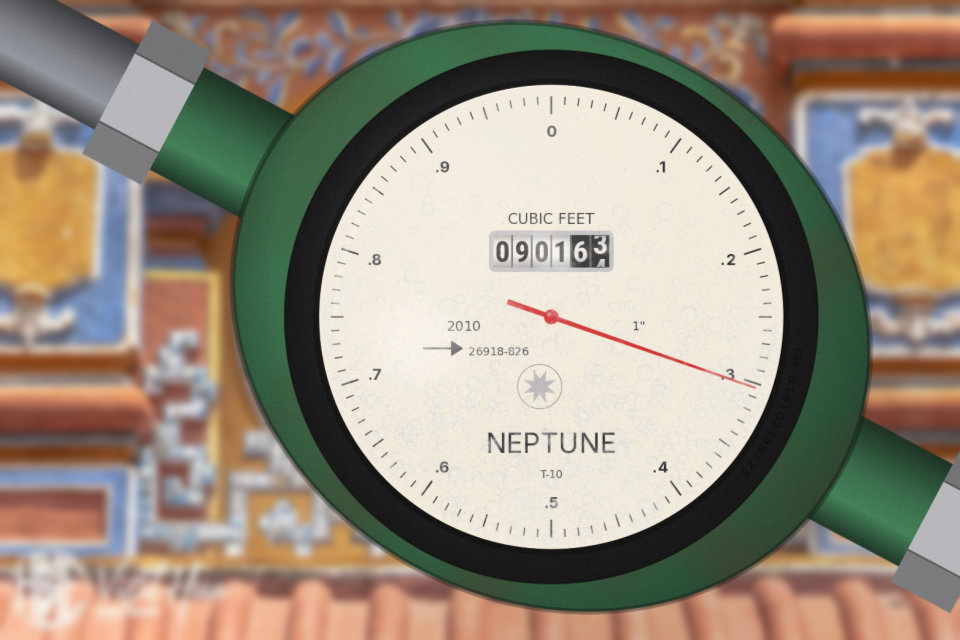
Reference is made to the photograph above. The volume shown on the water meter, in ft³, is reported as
90163.30 ft³
